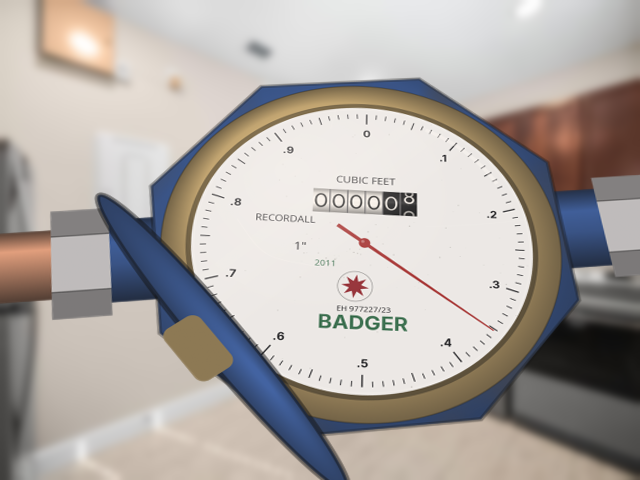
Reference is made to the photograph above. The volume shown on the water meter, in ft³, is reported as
8.35 ft³
